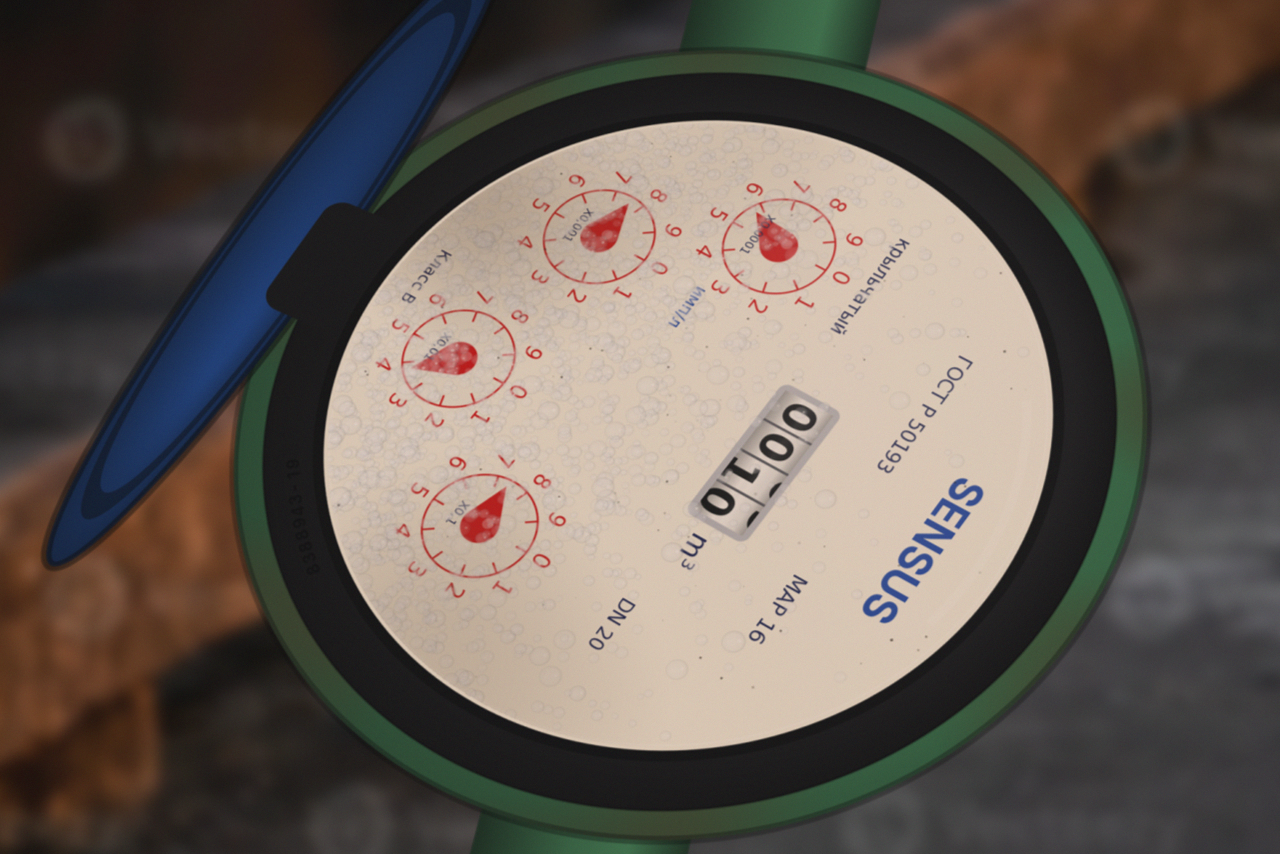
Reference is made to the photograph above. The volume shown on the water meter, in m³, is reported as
9.7375 m³
